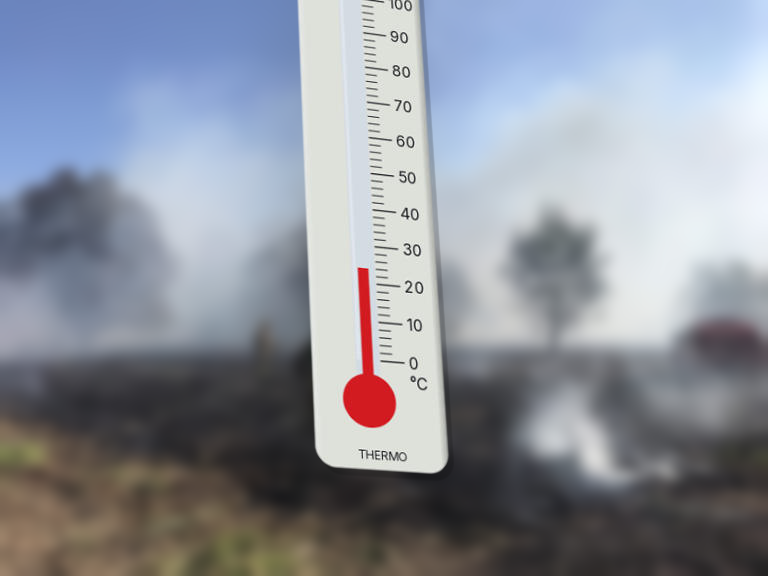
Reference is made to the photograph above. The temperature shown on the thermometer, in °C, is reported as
24 °C
